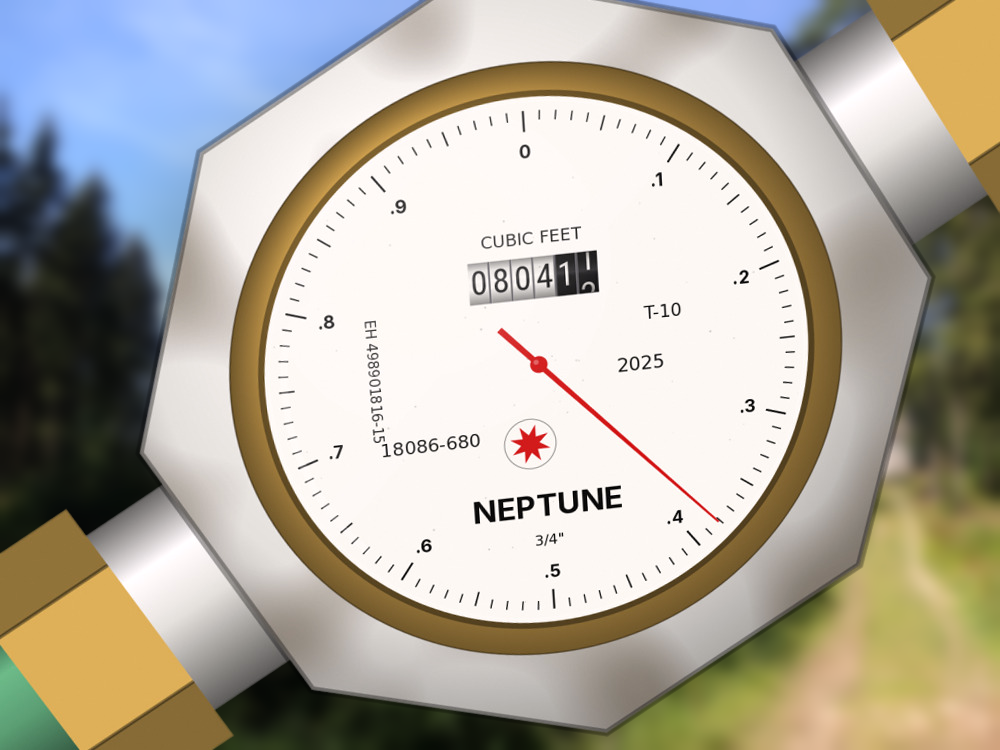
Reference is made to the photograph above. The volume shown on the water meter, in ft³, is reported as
80411.38 ft³
